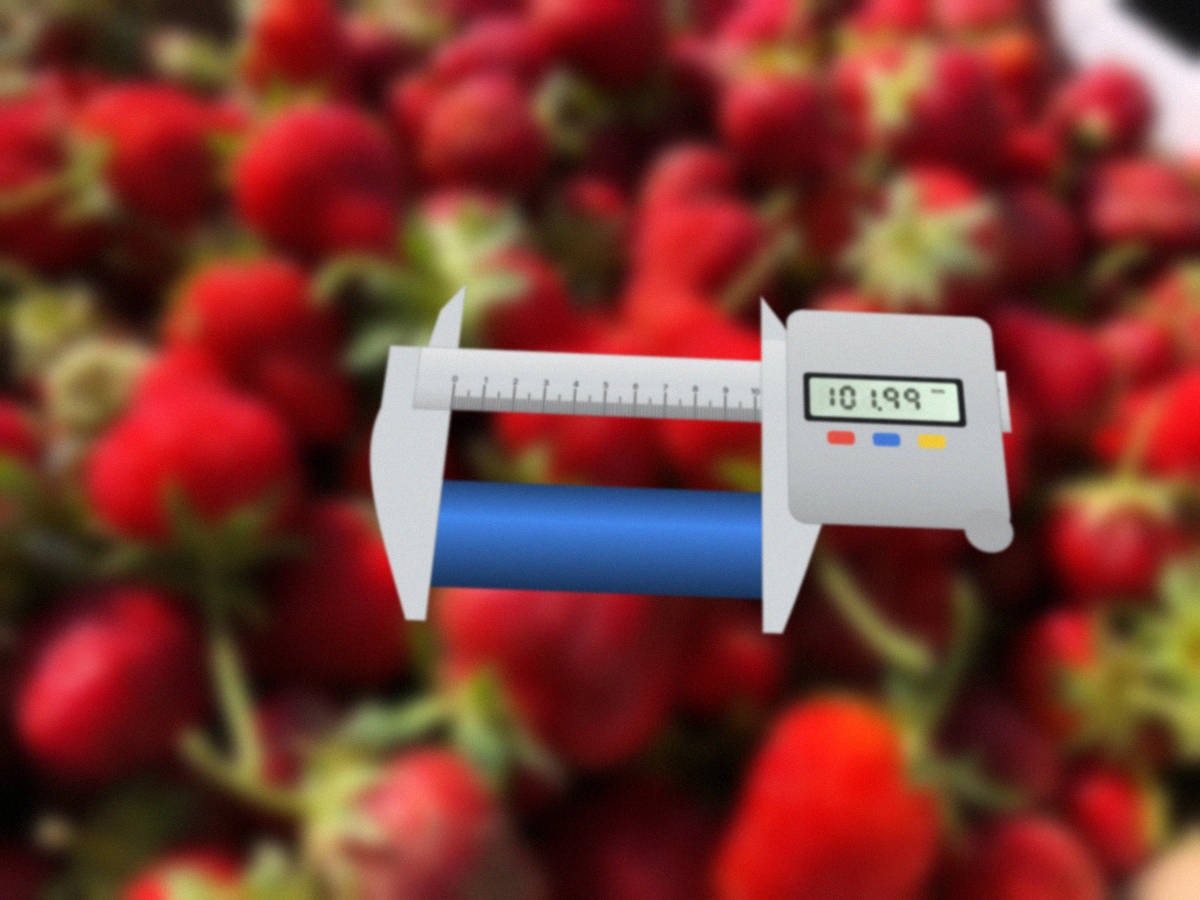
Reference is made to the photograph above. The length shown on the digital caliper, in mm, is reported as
101.99 mm
